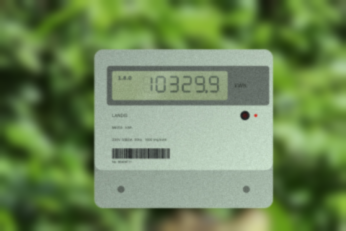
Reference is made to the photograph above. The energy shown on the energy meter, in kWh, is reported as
10329.9 kWh
